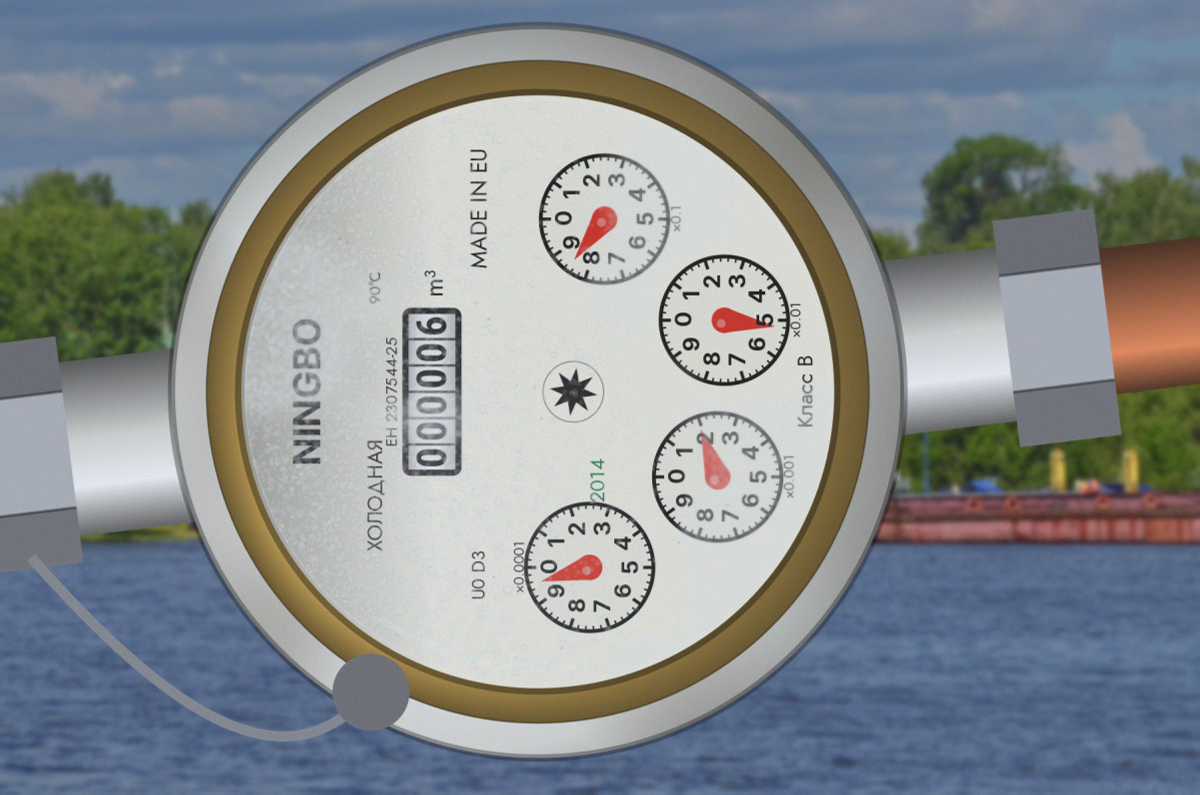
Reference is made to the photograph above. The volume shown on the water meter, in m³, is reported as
6.8519 m³
